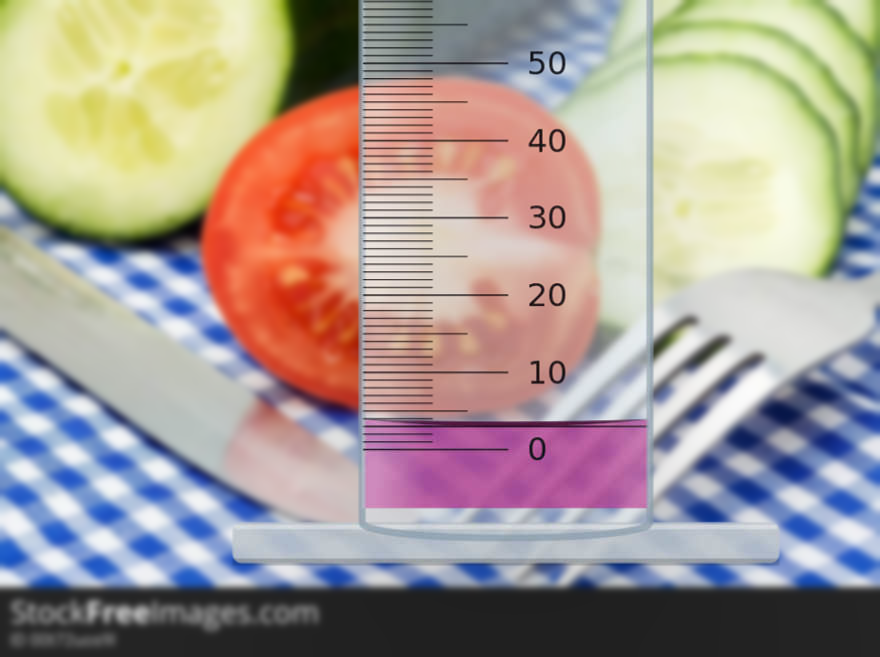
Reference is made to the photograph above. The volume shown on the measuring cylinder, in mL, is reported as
3 mL
